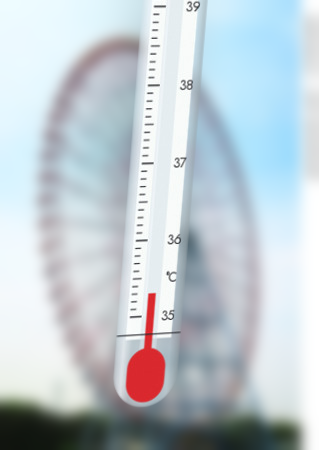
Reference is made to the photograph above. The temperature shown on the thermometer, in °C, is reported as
35.3 °C
